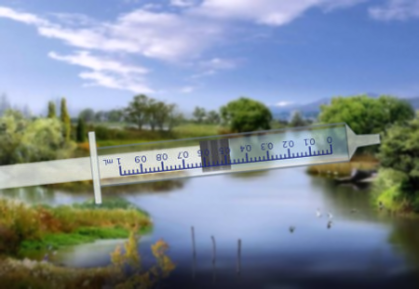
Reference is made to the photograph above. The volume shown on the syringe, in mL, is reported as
0.48 mL
